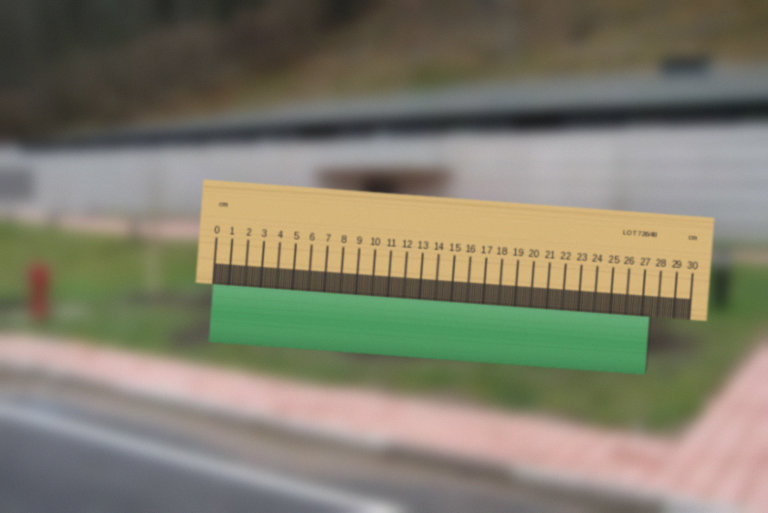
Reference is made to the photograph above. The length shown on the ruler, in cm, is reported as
27.5 cm
